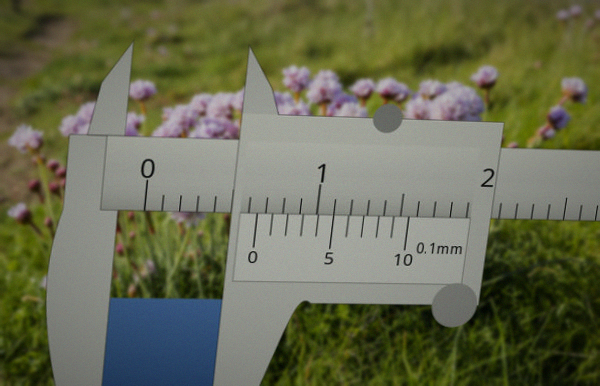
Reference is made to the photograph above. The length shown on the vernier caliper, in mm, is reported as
6.5 mm
